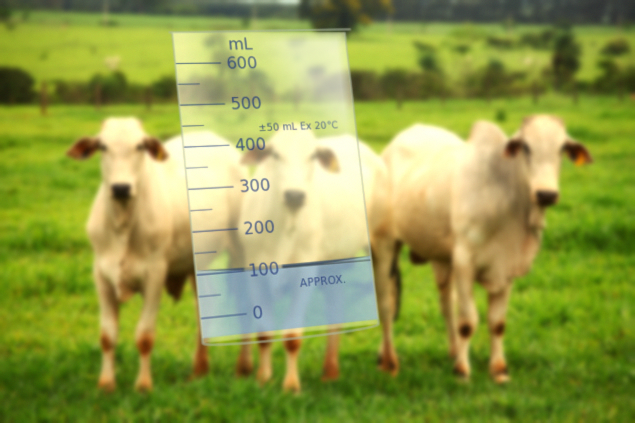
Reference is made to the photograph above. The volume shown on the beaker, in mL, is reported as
100 mL
